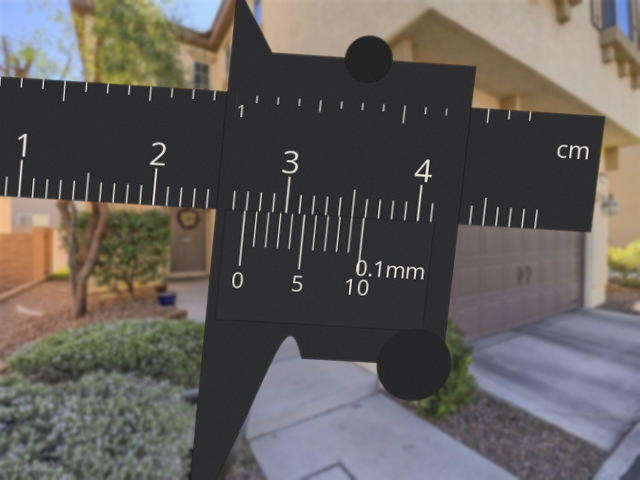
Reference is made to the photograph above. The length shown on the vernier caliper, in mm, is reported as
26.9 mm
